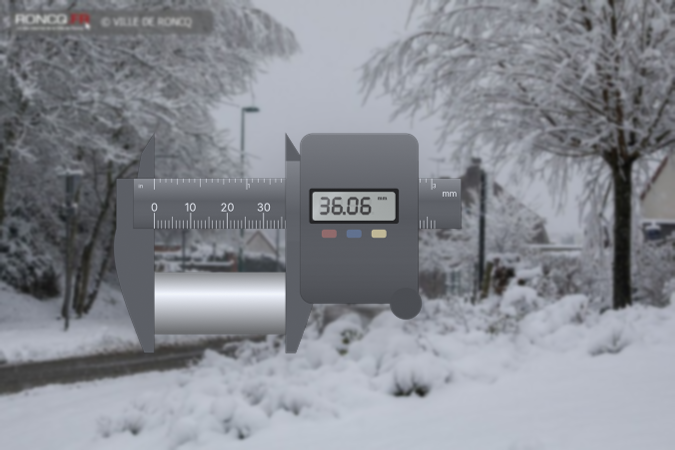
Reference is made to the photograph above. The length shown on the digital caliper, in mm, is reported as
36.06 mm
